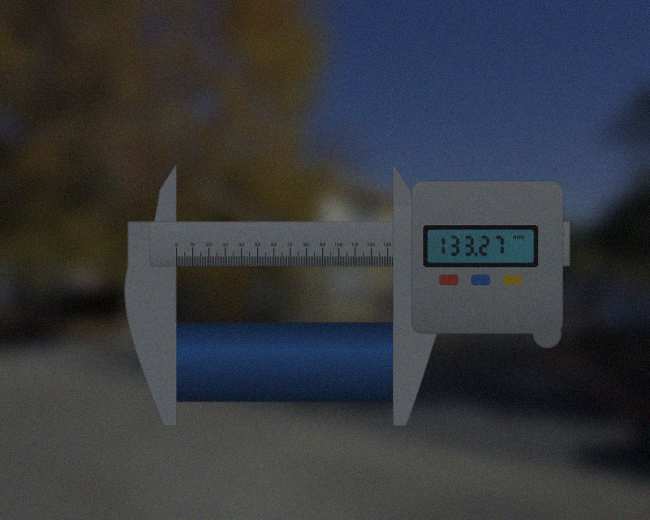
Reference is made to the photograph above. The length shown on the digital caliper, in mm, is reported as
133.27 mm
